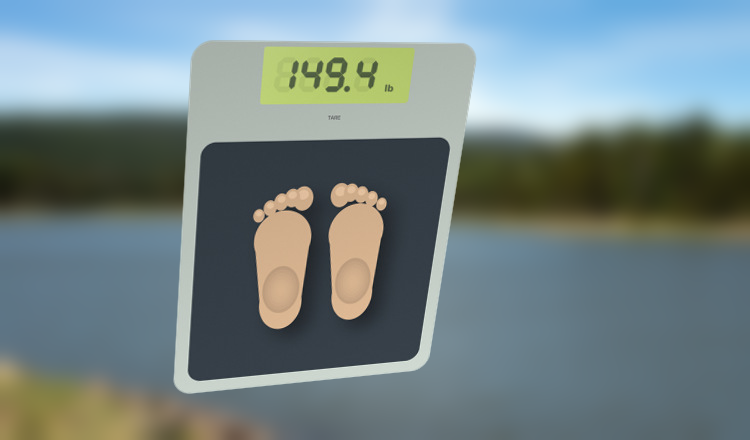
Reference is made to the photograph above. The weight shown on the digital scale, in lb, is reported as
149.4 lb
